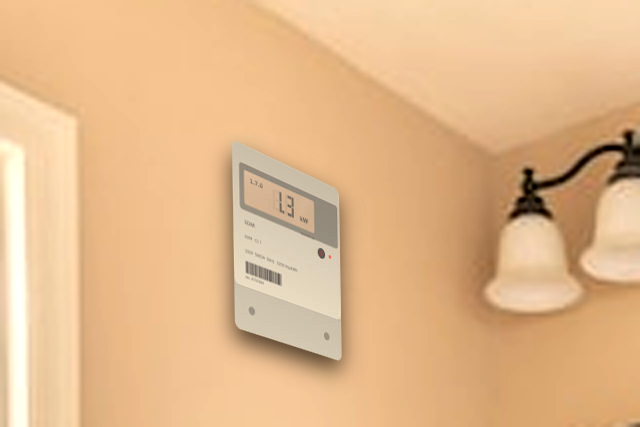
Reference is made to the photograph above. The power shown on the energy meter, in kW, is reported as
1.3 kW
